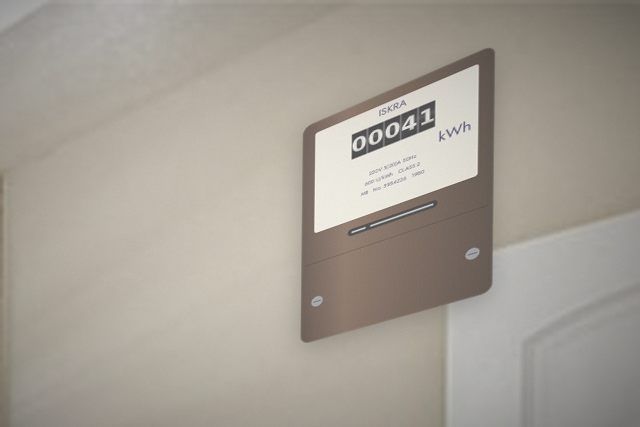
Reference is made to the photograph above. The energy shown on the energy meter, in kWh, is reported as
41 kWh
